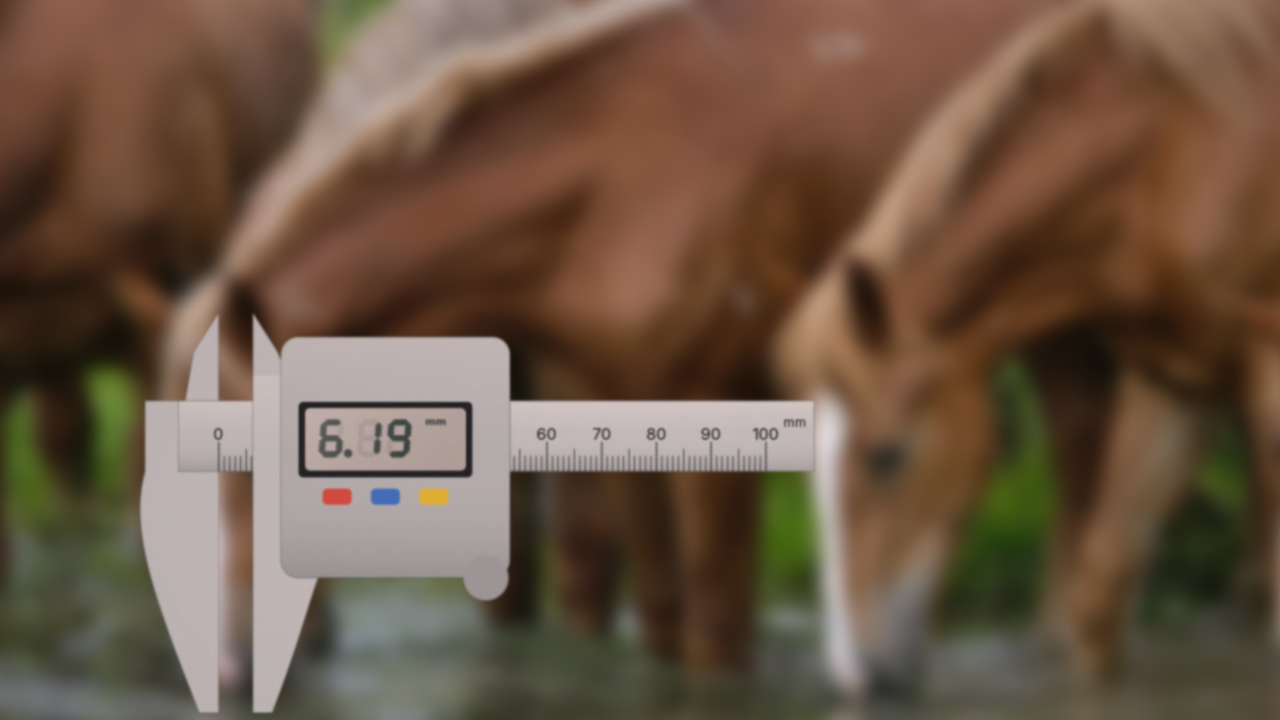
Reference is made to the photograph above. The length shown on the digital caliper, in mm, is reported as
6.19 mm
